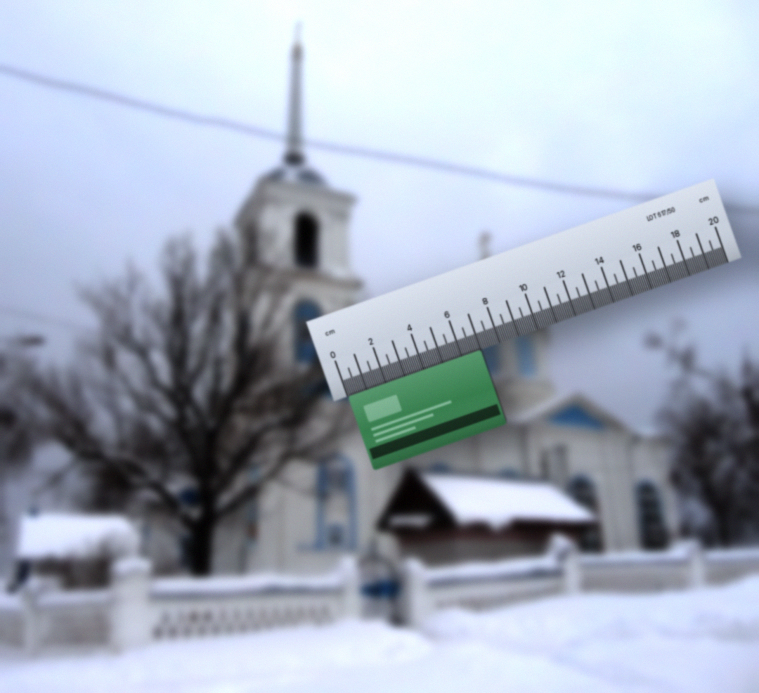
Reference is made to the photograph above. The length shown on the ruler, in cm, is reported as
7 cm
